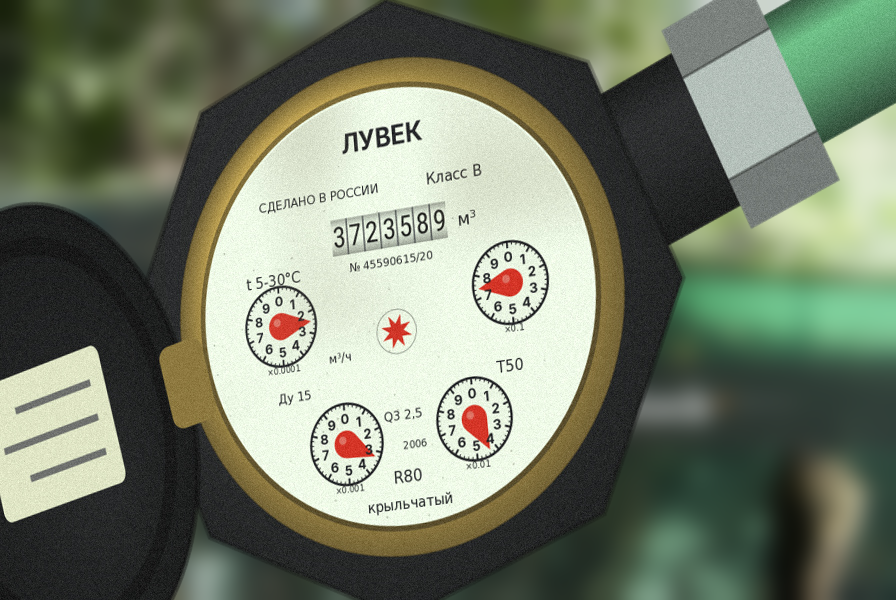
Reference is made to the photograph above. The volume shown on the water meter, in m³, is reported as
3723589.7432 m³
